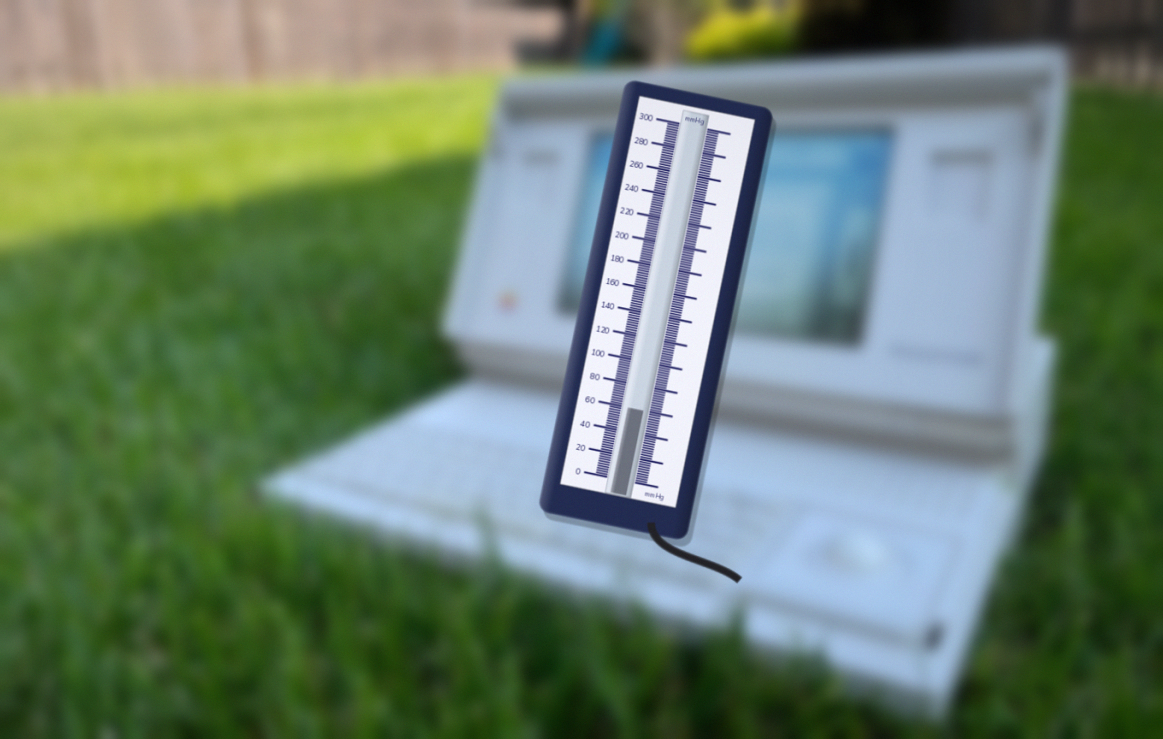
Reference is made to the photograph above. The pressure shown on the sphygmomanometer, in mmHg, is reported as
60 mmHg
